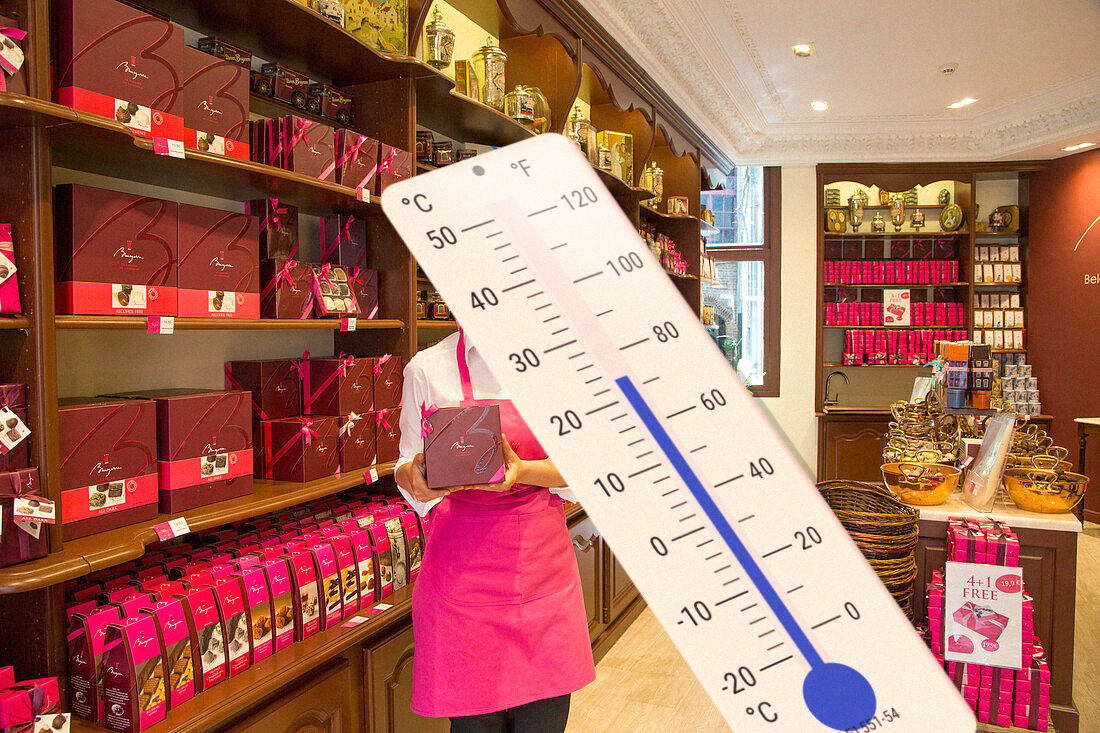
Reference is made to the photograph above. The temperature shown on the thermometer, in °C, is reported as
23 °C
